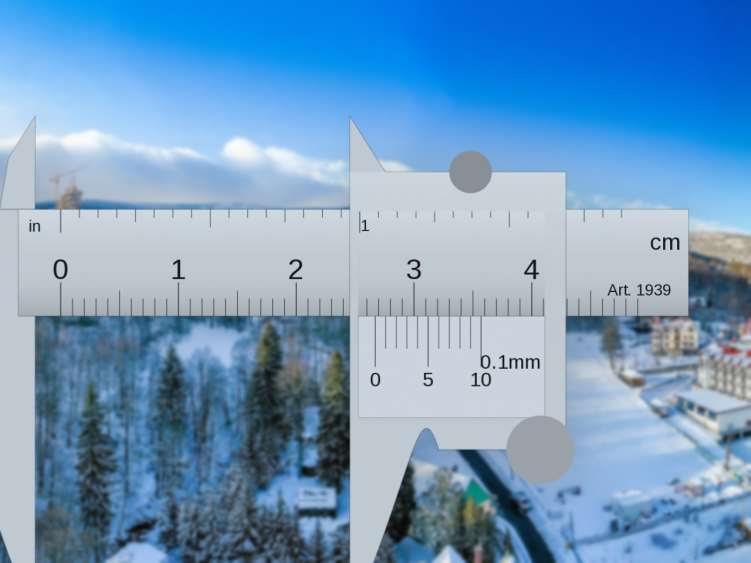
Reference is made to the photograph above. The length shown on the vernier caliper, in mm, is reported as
26.7 mm
